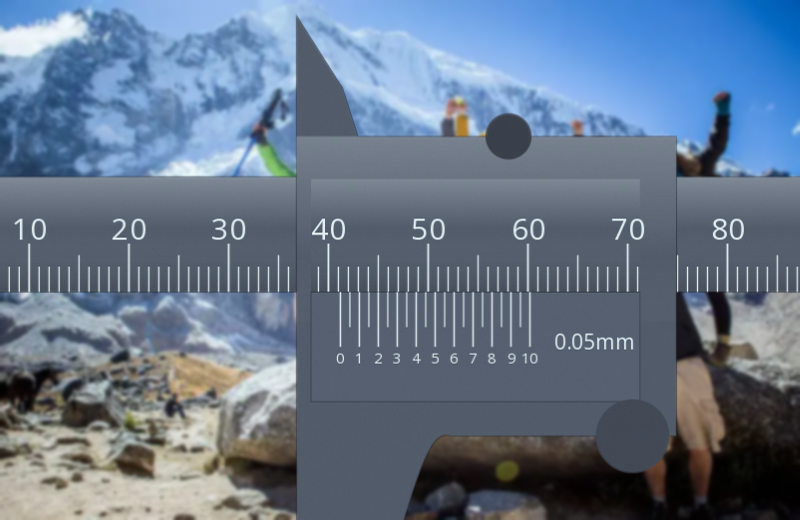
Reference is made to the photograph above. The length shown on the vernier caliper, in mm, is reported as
41.2 mm
